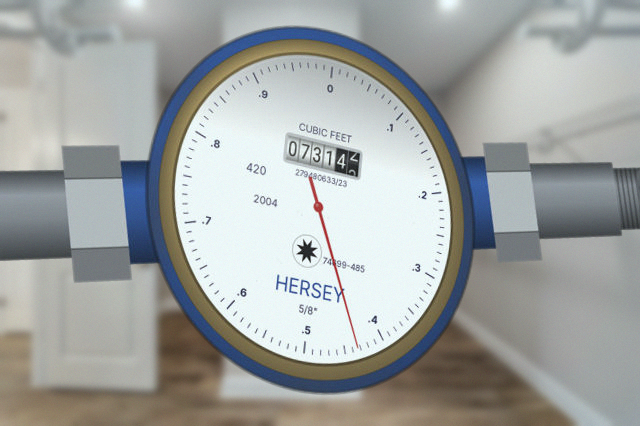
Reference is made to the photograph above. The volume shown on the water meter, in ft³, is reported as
73142.43 ft³
